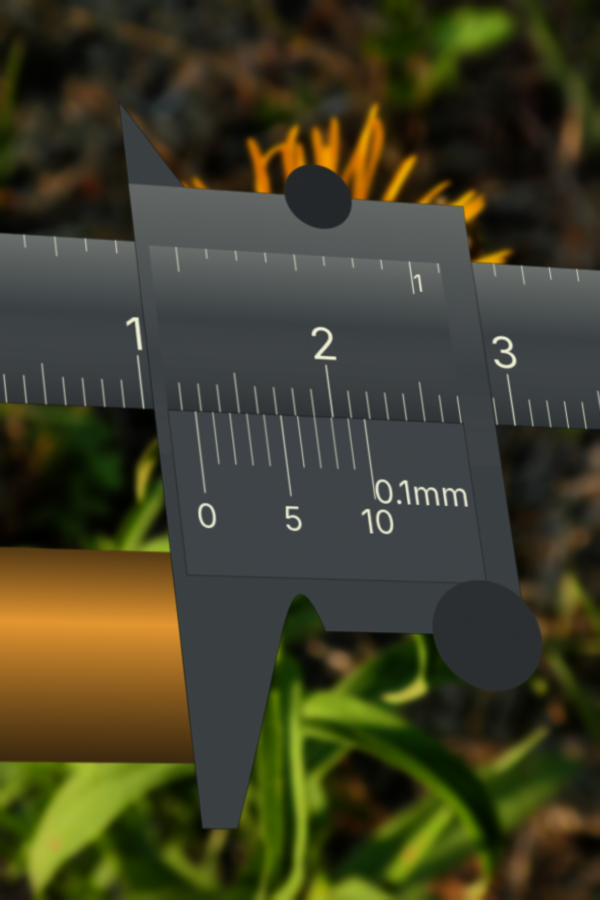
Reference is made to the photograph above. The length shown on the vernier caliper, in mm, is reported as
12.7 mm
